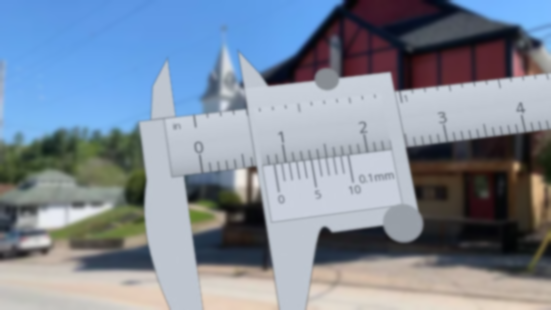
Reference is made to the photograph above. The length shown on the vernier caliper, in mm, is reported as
8.6 mm
